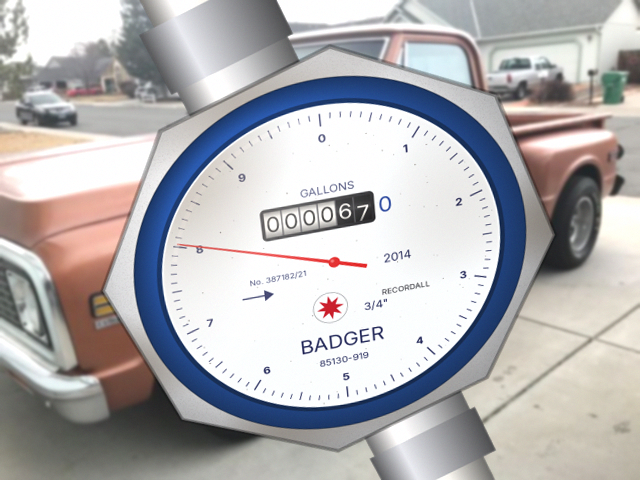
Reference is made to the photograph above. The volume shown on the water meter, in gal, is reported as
668.0 gal
